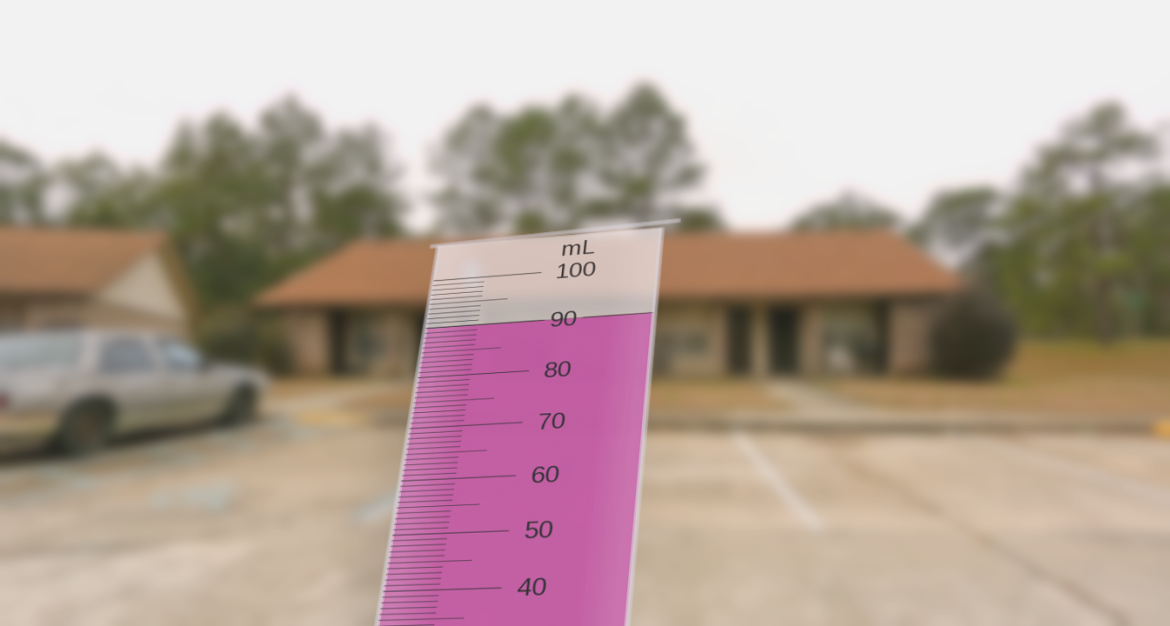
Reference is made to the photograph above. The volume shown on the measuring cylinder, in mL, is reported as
90 mL
